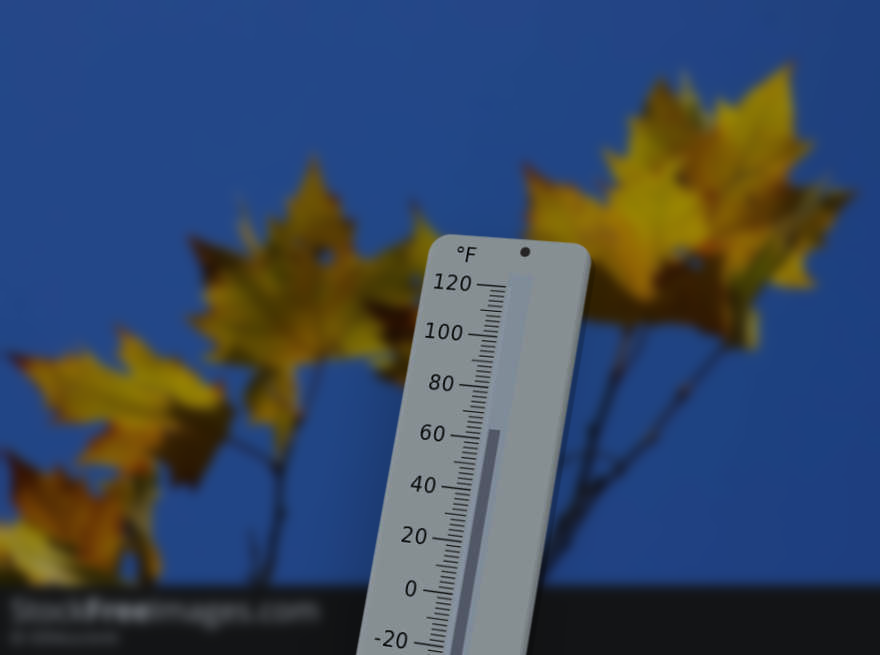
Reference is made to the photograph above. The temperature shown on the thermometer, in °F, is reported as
64 °F
